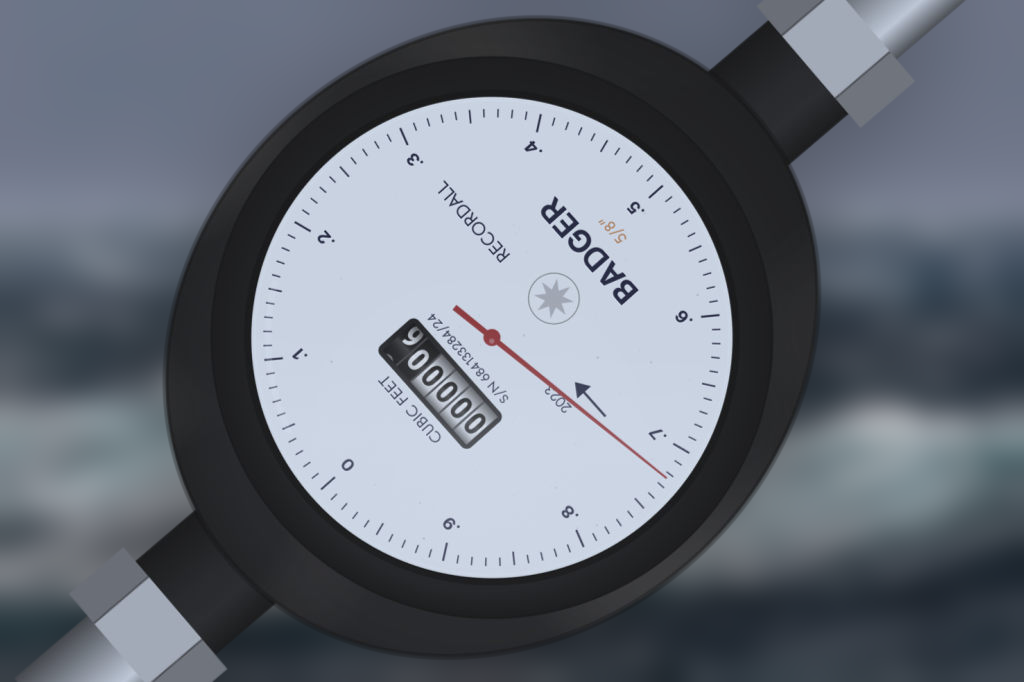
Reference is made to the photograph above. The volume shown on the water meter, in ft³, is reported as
5.72 ft³
